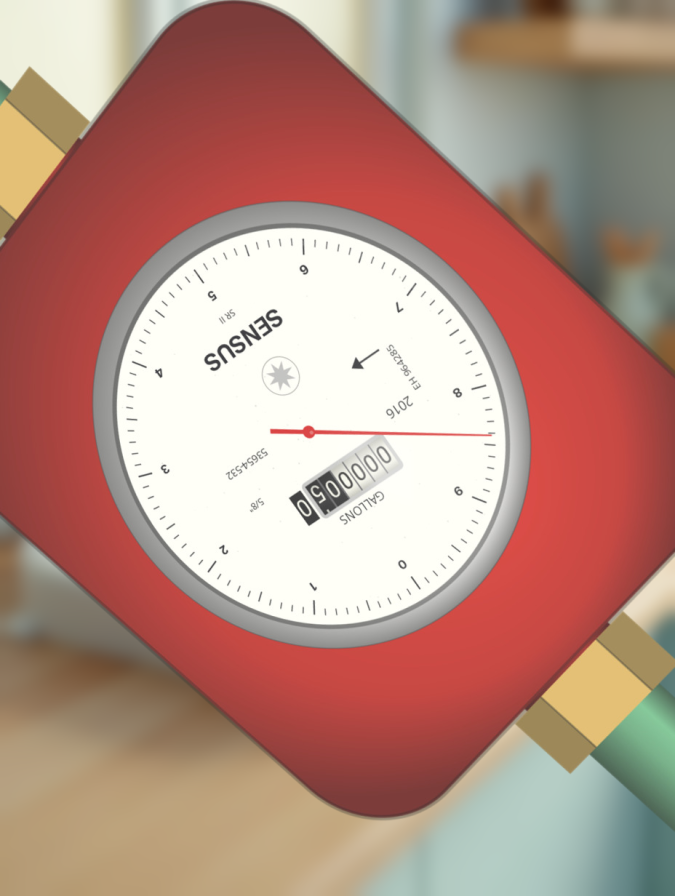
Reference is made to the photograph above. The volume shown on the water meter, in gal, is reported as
48.4 gal
